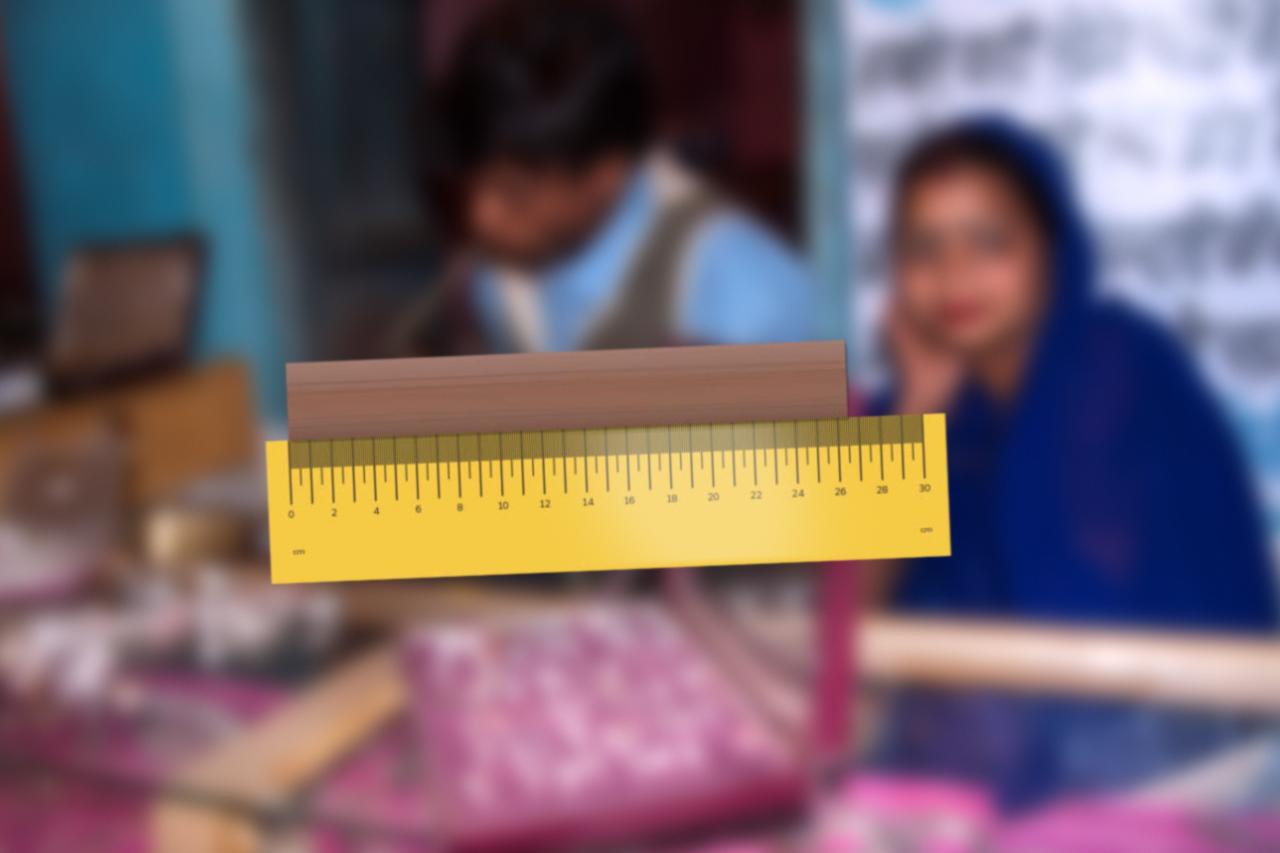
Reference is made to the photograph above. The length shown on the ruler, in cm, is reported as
26.5 cm
